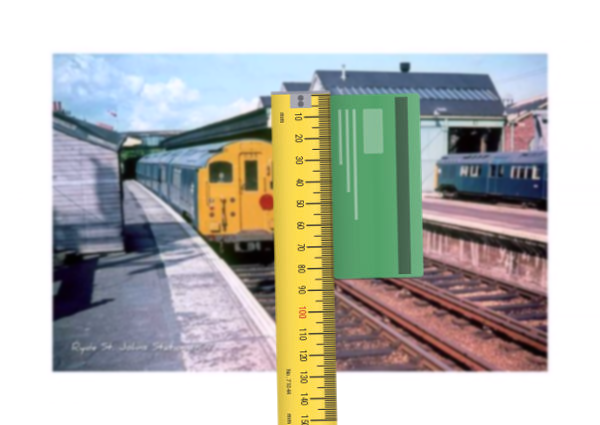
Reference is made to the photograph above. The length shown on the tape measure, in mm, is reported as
85 mm
